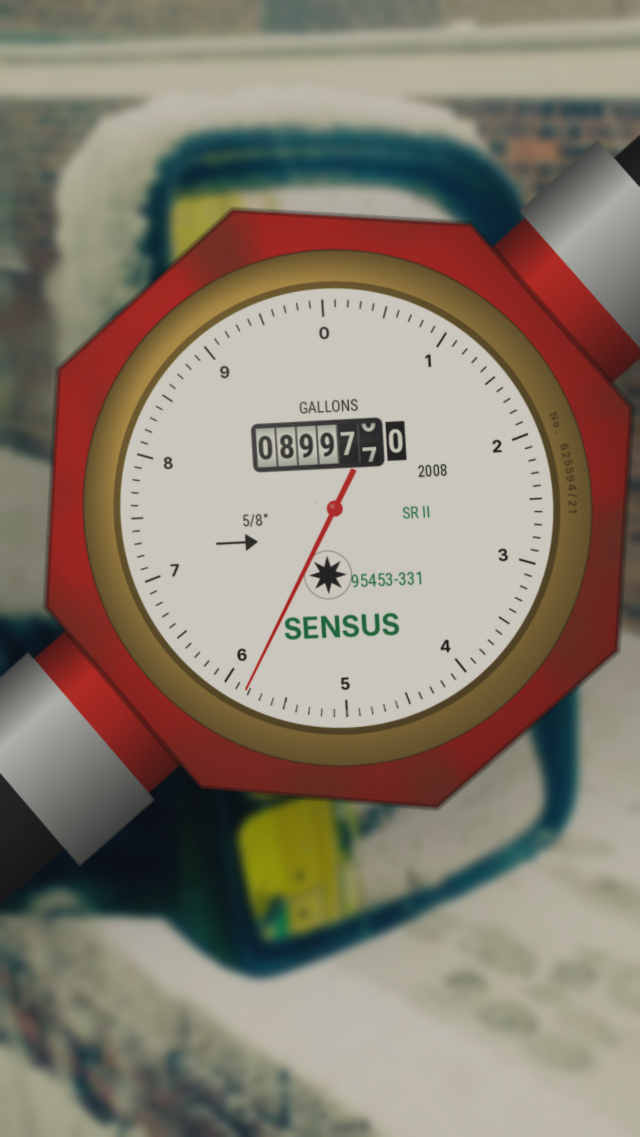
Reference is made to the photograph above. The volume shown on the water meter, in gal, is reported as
899765.8 gal
